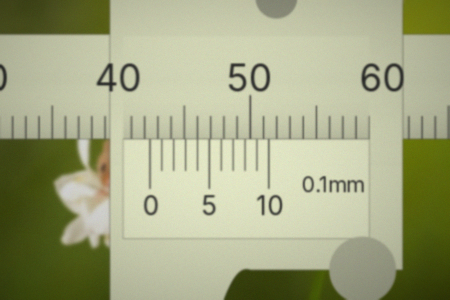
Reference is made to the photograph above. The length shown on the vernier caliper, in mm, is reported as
42.4 mm
